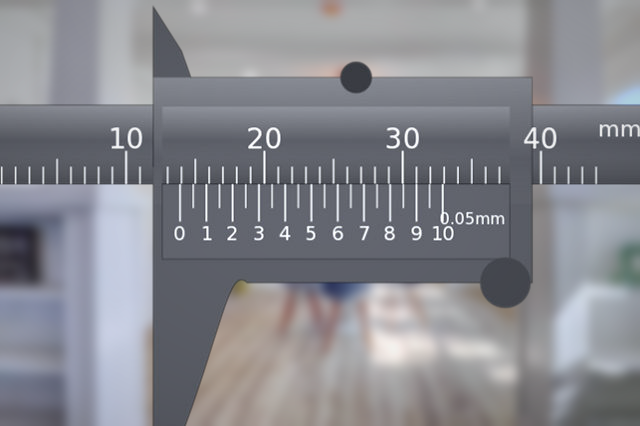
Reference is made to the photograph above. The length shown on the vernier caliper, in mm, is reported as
13.9 mm
